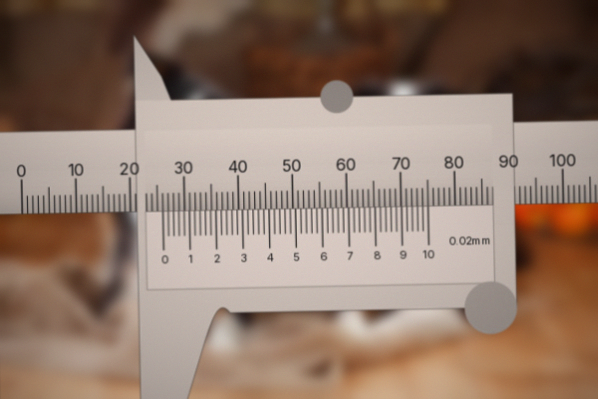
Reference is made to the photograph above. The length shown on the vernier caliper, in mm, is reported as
26.0 mm
